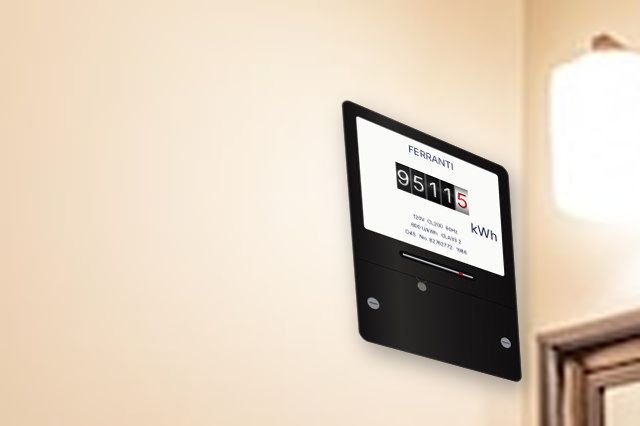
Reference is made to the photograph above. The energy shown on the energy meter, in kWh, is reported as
9511.5 kWh
